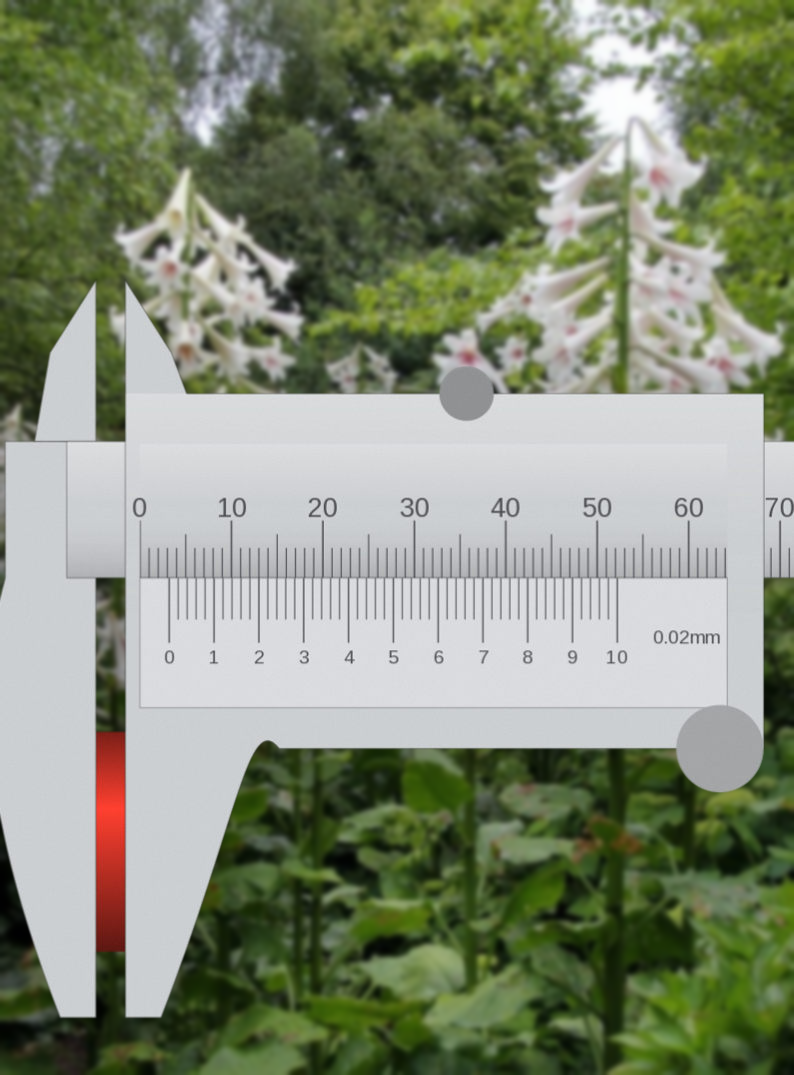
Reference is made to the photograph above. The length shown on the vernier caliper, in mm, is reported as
3.2 mm
